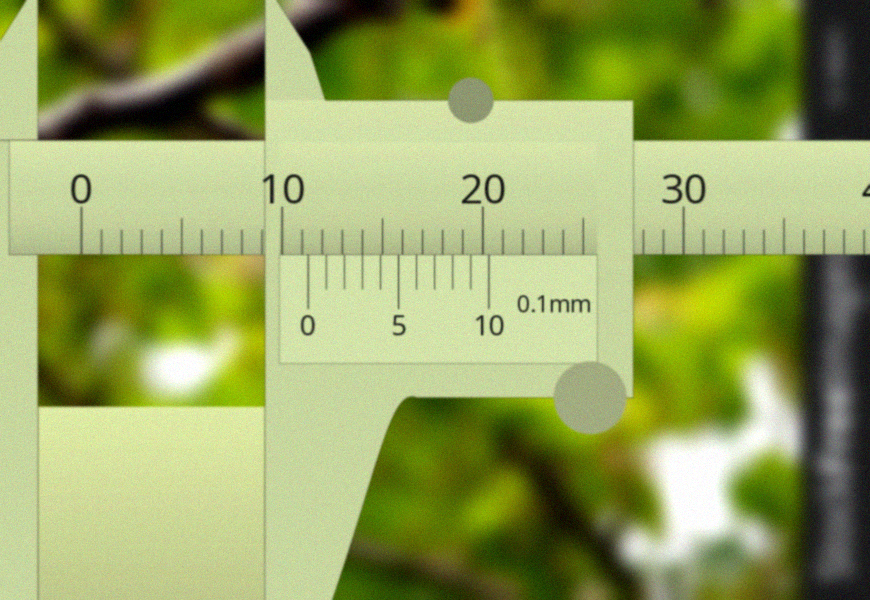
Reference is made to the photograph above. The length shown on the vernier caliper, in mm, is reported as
11.3 mm
